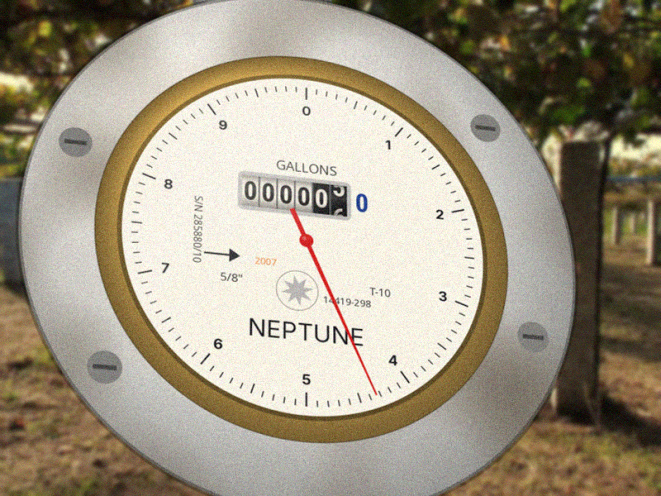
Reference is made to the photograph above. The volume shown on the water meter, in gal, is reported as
54.3 gal
